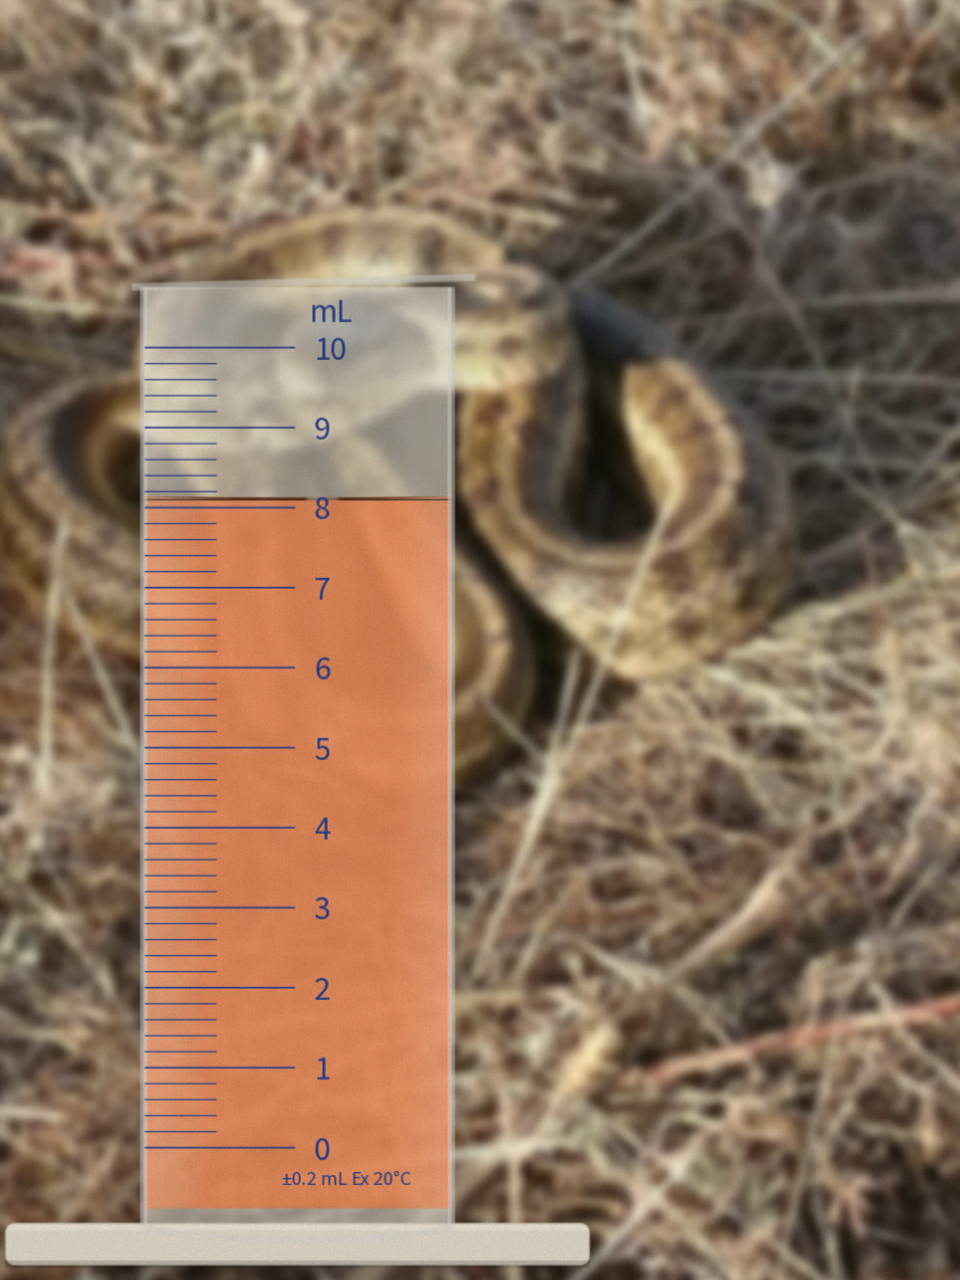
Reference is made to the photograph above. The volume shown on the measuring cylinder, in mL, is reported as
8.1 mL
